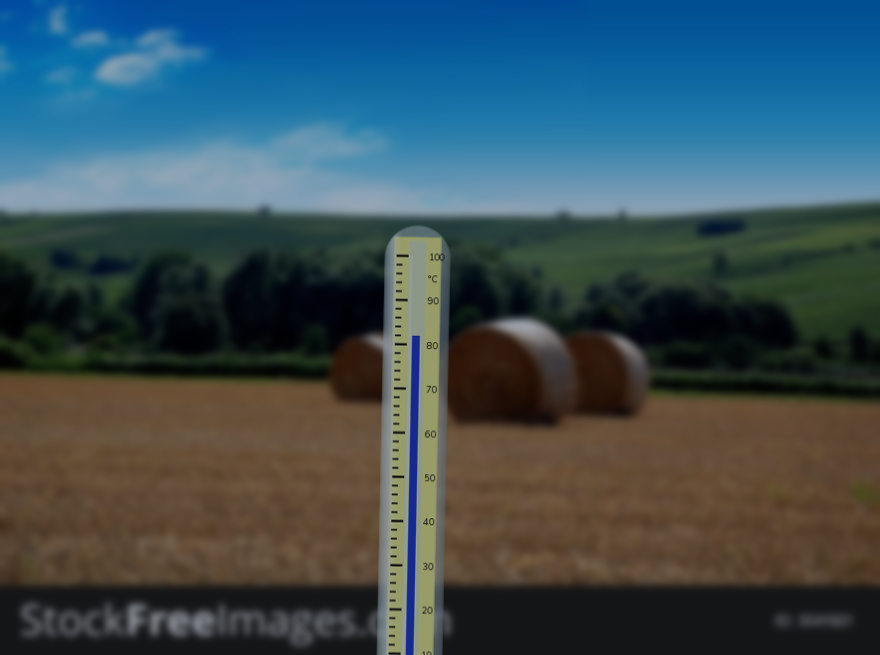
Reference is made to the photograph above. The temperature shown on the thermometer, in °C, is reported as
82 °C
